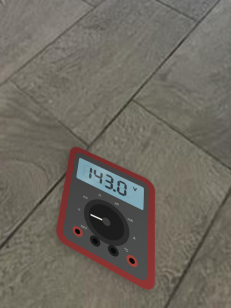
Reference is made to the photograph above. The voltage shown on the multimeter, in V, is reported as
143.0 V
